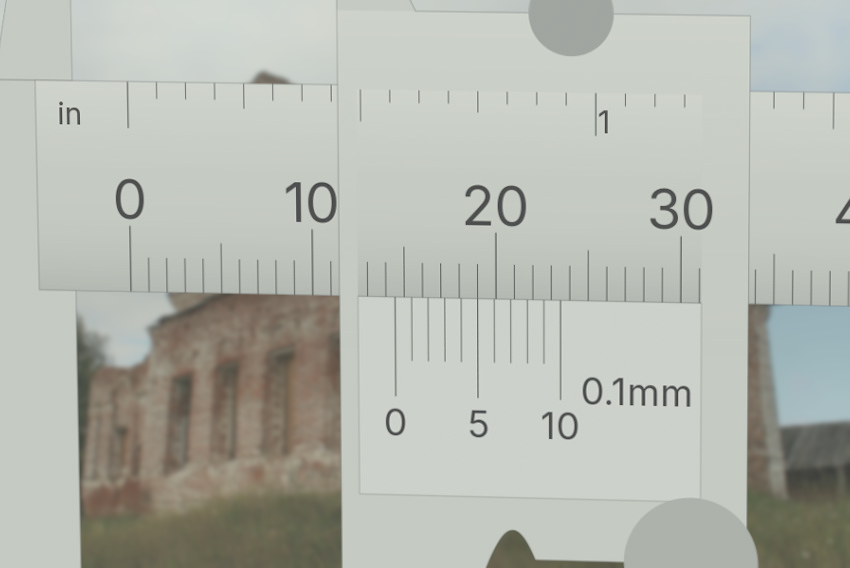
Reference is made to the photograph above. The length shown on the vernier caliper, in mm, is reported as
14.5 mm
